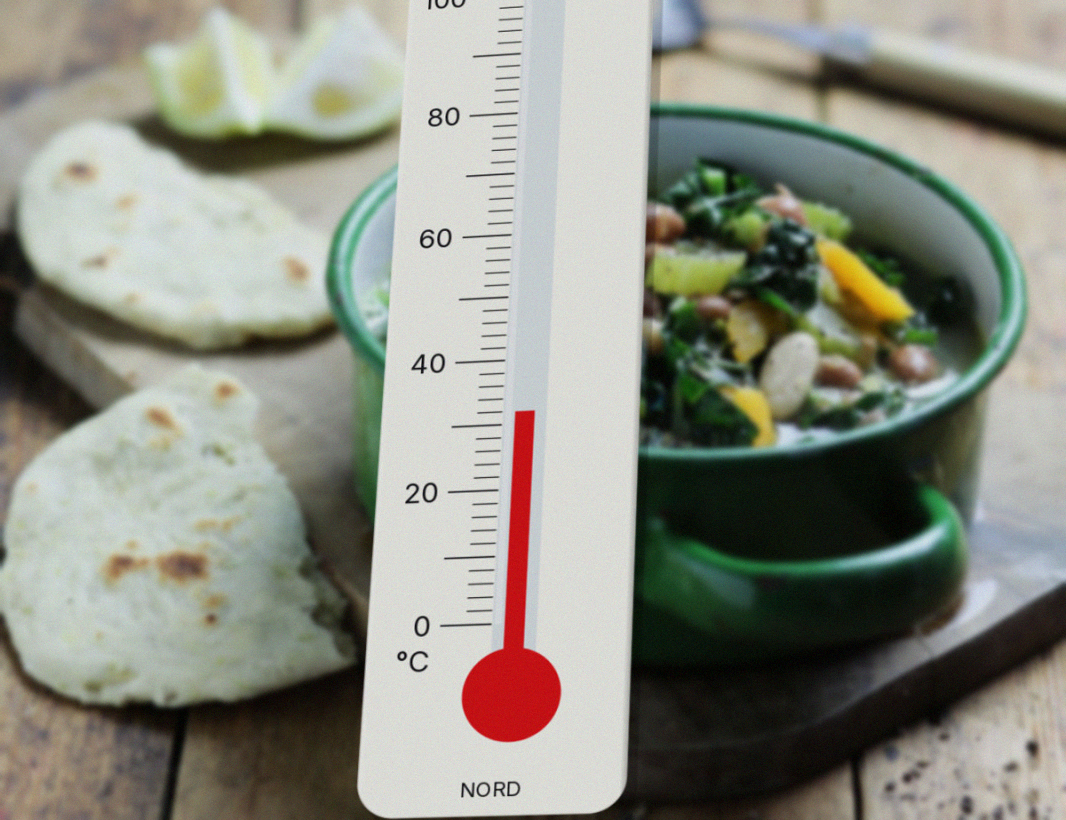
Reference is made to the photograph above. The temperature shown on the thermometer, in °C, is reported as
32 °C
